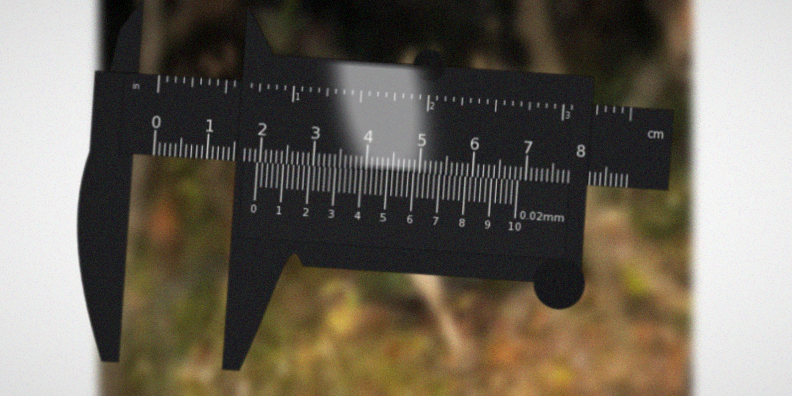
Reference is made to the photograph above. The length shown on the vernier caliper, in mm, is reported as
19.5 mm
